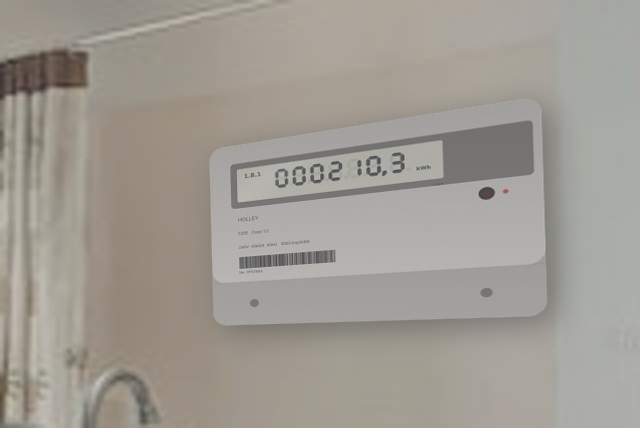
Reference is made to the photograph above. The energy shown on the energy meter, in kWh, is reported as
210.3 kWh
